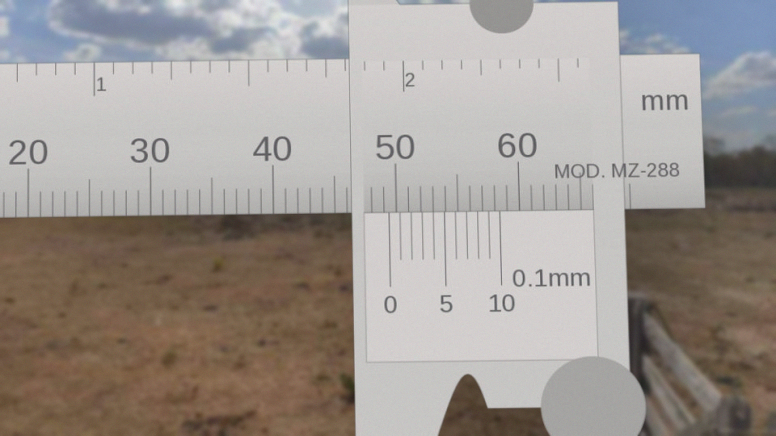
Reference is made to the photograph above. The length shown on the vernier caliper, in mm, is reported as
49.4 mm
